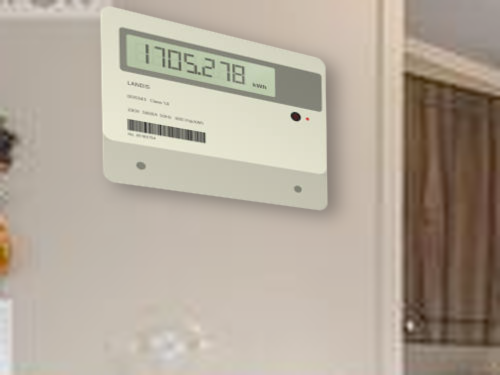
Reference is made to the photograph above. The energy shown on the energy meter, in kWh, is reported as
1705.278 kWh
